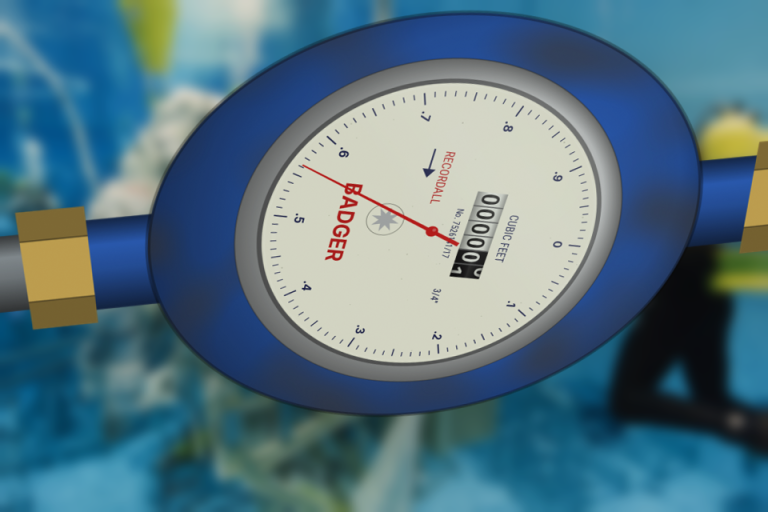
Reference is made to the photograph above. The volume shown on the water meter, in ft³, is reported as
0.56 ft³
